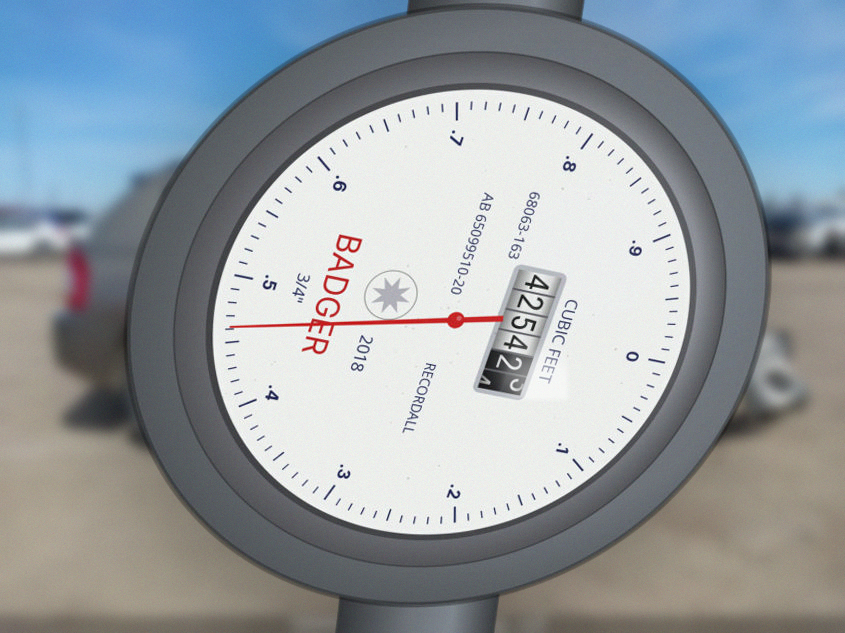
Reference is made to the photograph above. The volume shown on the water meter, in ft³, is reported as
425423.46 ft³
